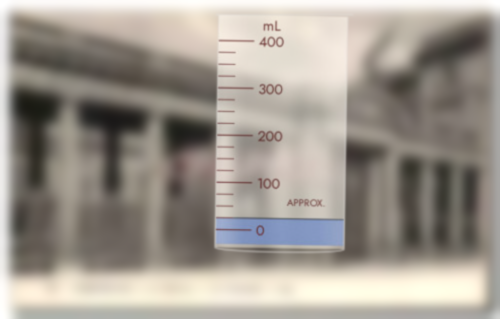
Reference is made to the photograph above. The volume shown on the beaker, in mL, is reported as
25 mL
